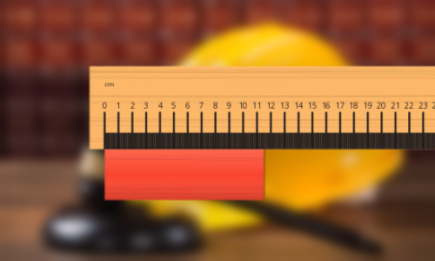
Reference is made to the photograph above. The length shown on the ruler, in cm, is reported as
11.5 cm
